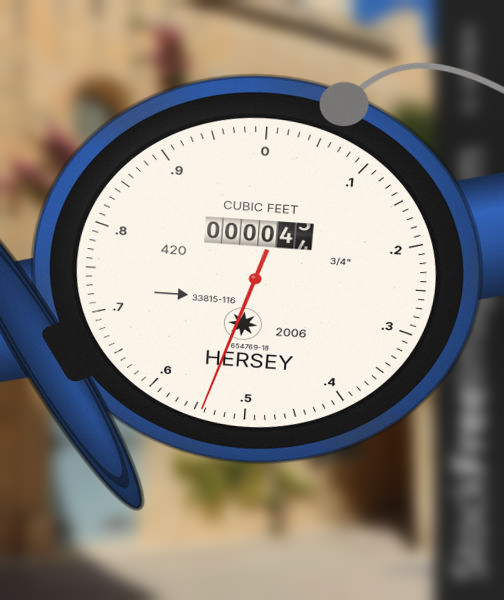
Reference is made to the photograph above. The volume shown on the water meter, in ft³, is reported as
43.54 ft³
